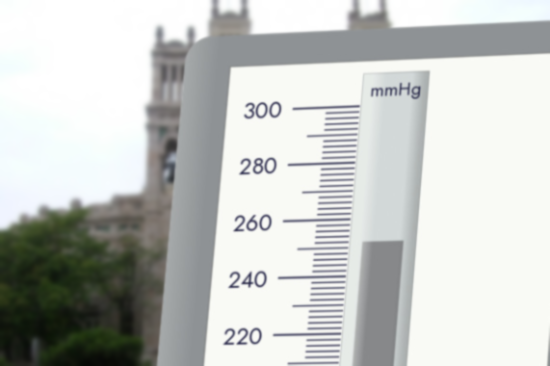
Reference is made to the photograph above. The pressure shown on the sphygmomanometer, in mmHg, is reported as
252 mmHg
